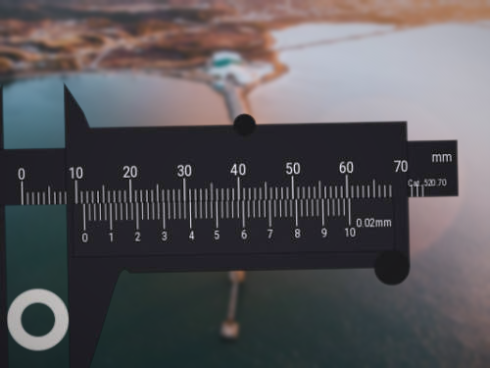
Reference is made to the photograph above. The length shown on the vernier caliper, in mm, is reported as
11.4 mm
